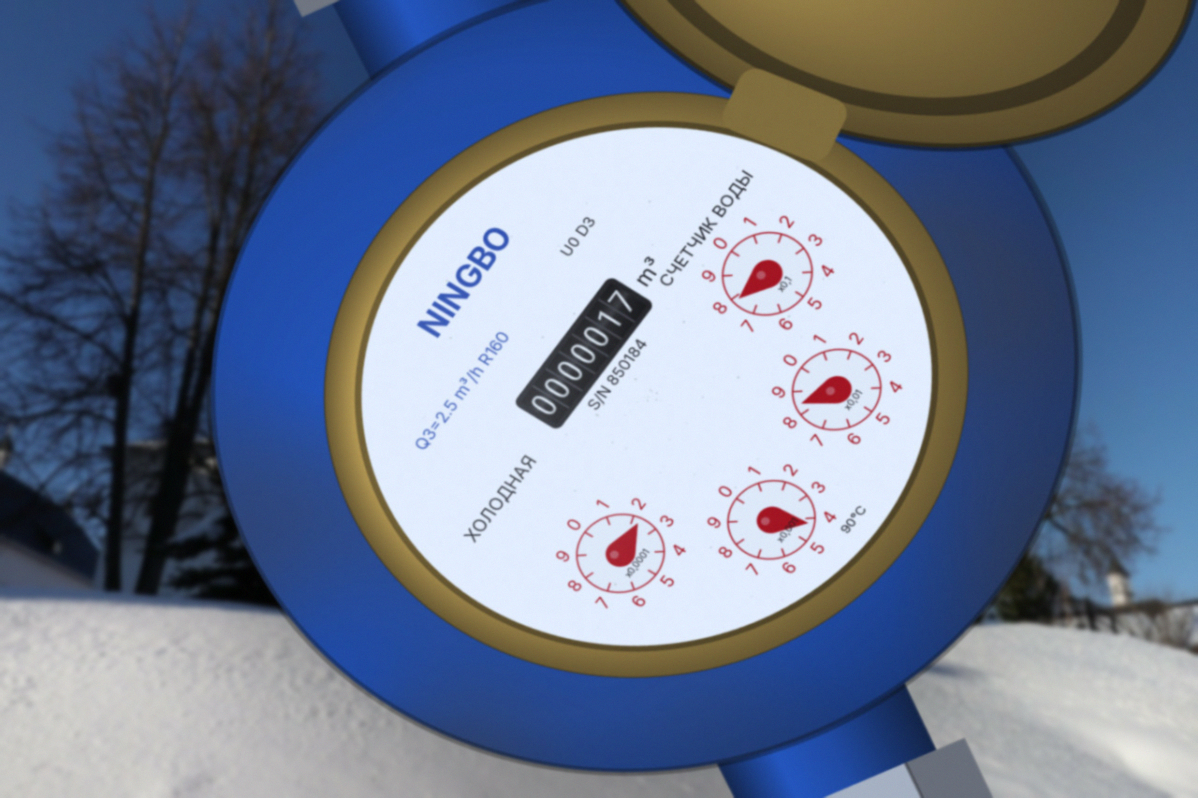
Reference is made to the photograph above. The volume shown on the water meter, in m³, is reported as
17.7842 m³
